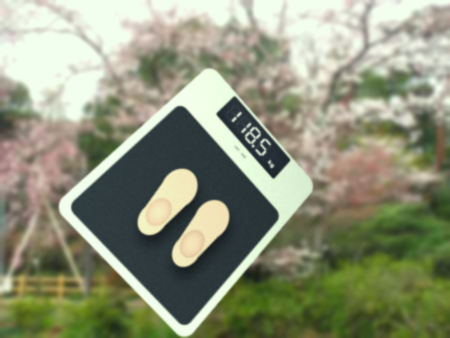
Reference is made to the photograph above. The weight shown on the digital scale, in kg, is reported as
118.5 kg
